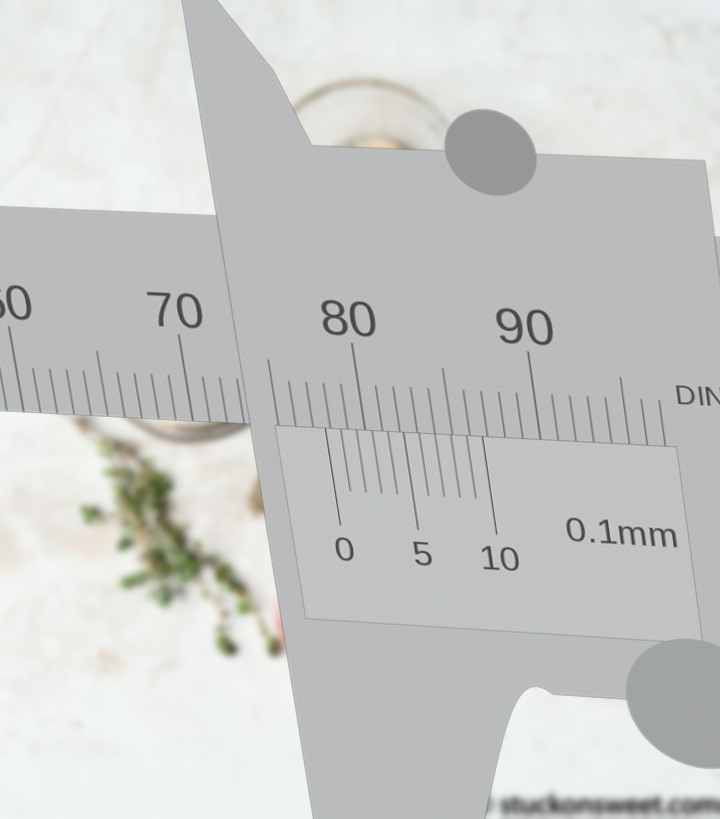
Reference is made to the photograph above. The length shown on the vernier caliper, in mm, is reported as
77.7 mm
